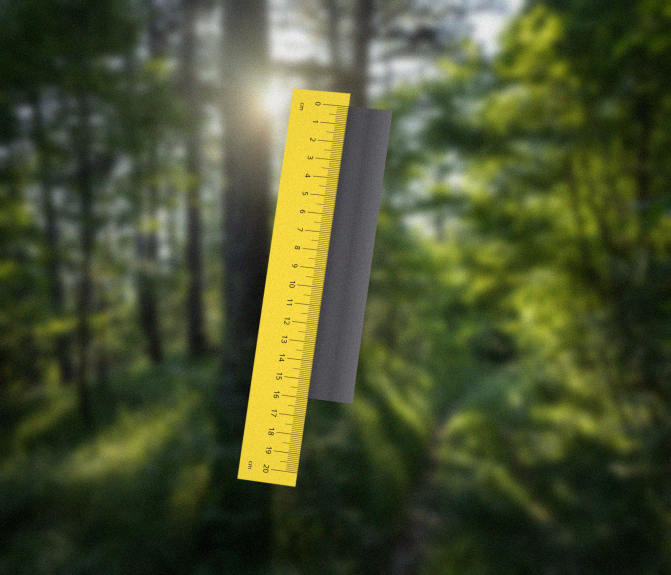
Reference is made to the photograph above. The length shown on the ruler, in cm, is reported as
16 cm
